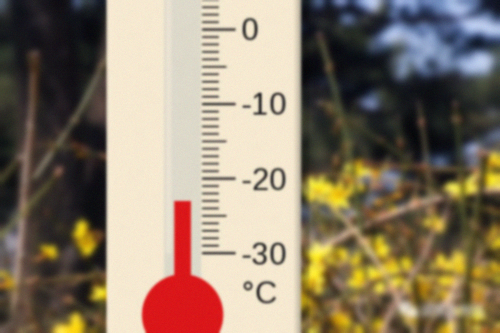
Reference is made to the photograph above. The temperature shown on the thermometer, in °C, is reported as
-23 °C
